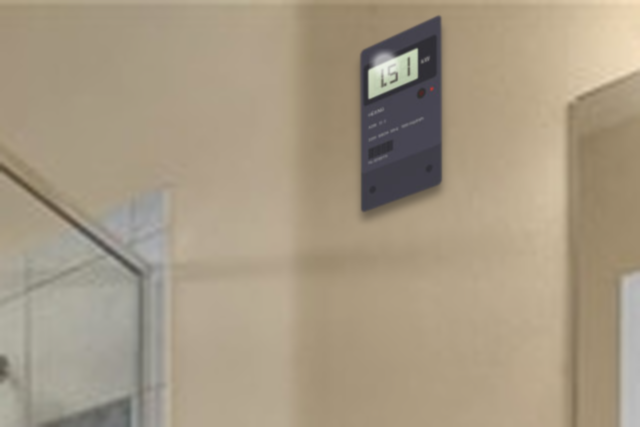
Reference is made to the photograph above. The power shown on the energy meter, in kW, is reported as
1.51 kW
